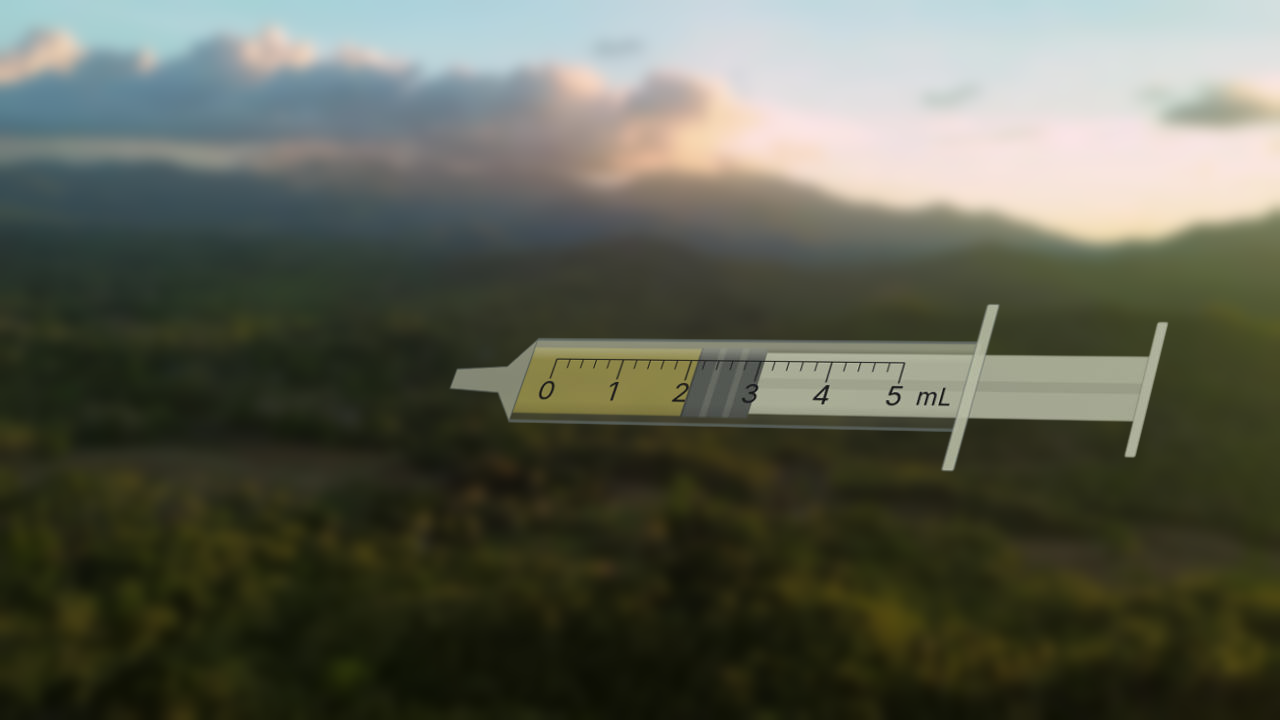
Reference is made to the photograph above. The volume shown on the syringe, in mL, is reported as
2.1 mL
